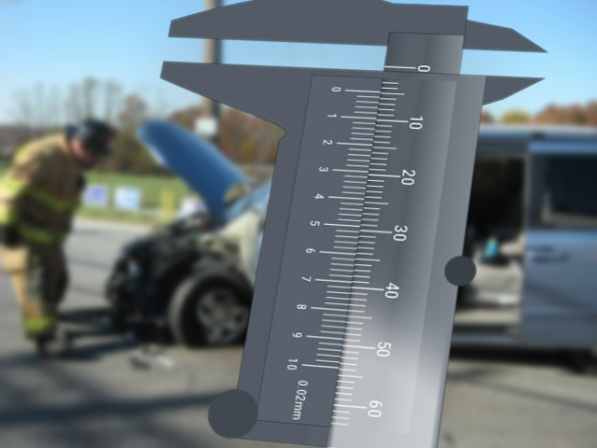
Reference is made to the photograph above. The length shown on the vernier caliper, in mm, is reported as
4.8 mm
